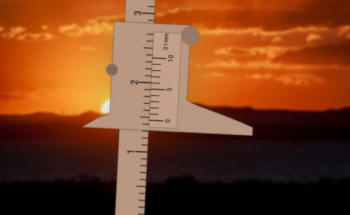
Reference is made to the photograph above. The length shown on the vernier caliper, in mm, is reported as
14.6 mm
